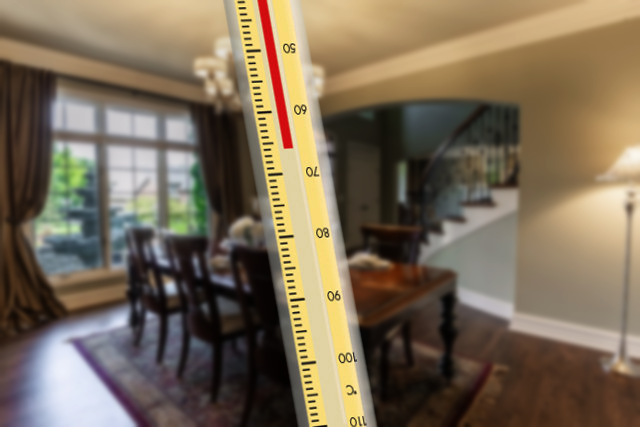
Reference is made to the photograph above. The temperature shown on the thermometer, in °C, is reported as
66 °C
